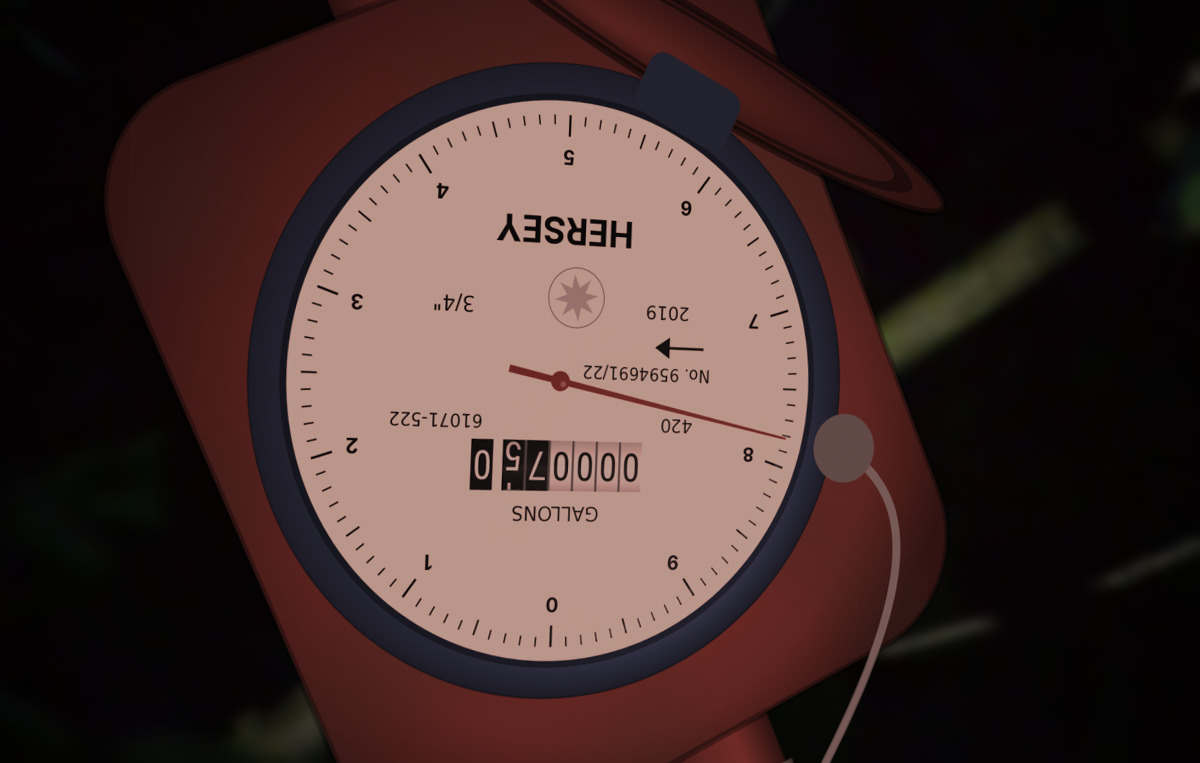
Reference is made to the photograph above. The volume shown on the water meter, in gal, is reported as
747.8 gal
